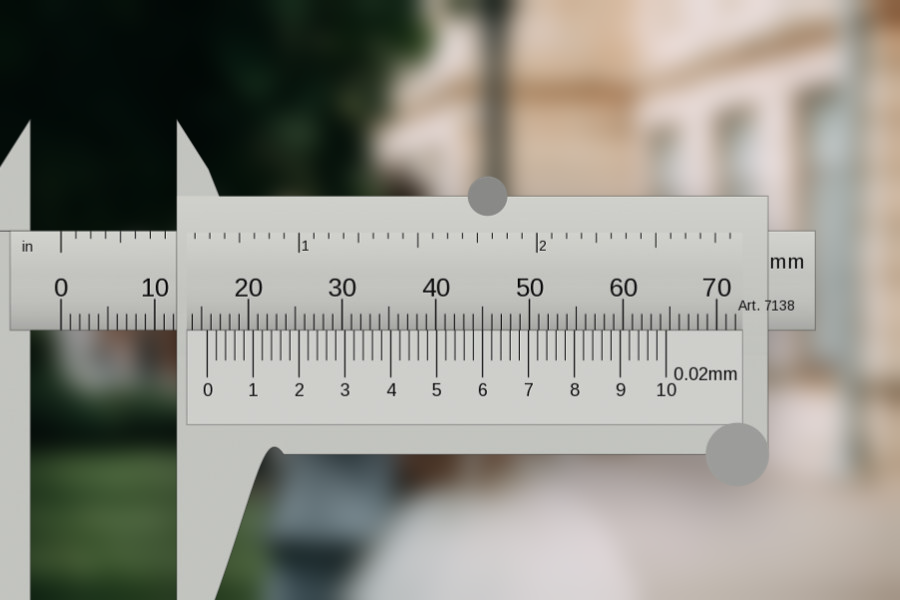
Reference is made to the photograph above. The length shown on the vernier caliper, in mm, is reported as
15.6 mm
